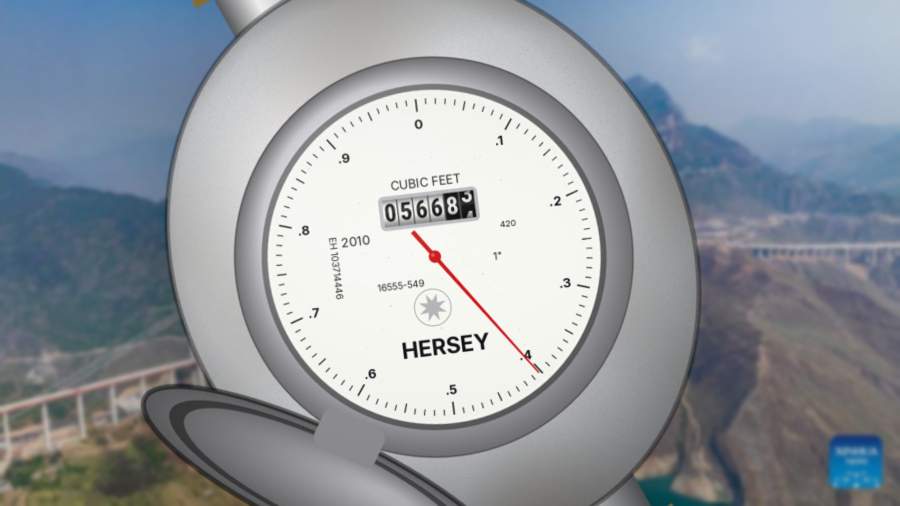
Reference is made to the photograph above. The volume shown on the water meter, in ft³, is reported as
56683.40 ft³
